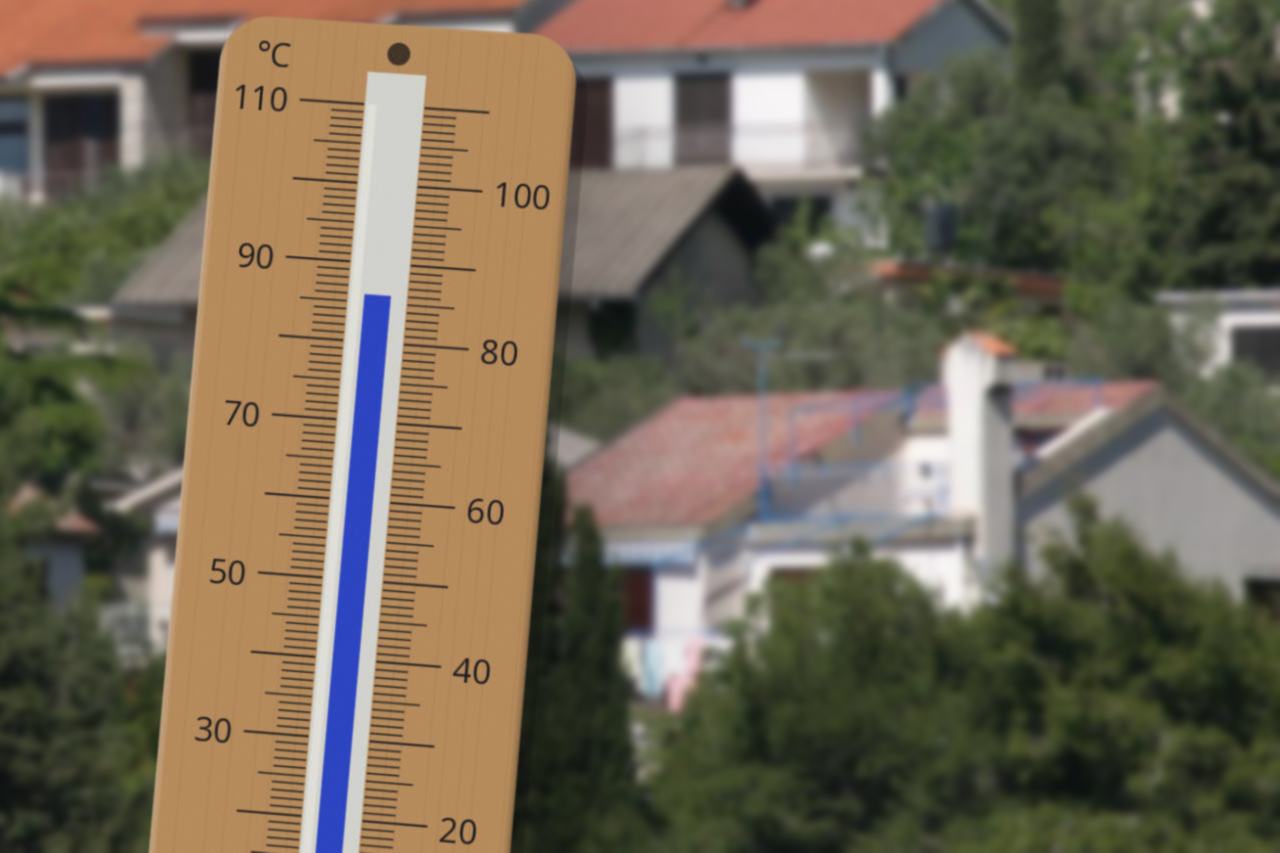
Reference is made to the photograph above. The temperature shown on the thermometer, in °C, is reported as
86 °C
